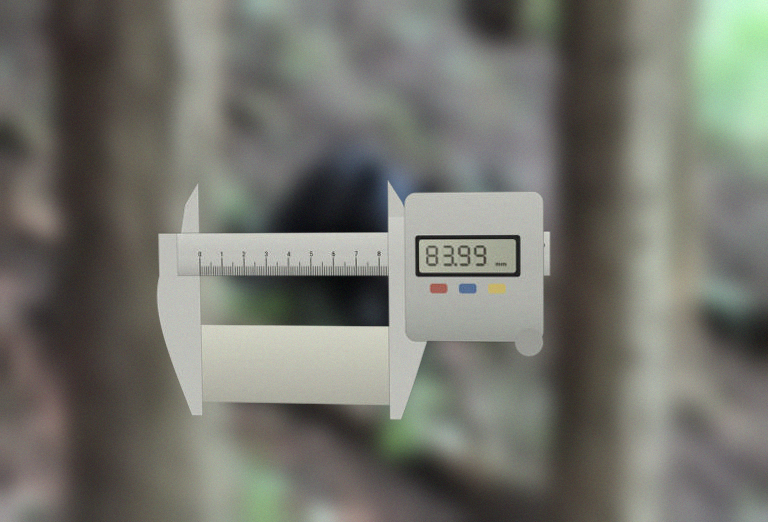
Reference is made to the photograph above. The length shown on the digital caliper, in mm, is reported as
83.99 mm
